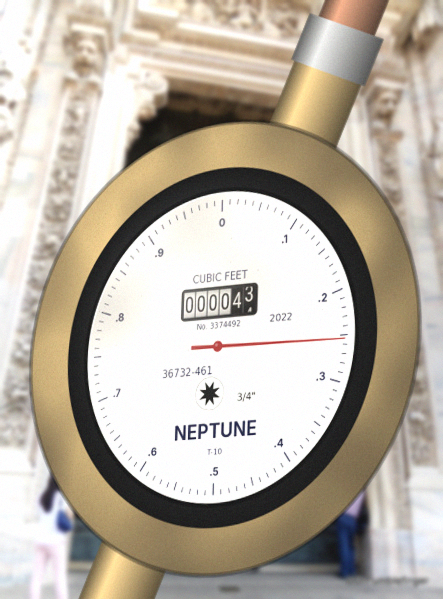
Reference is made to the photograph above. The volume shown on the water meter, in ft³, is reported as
43.25 ft³
